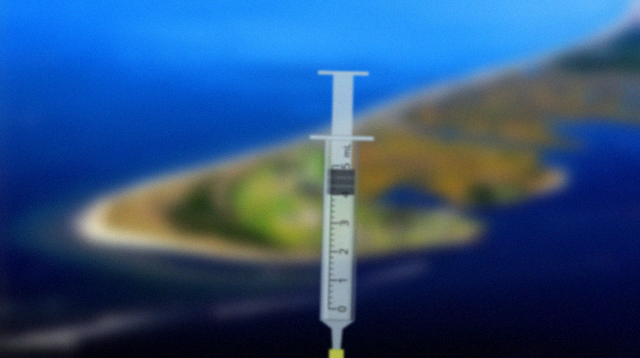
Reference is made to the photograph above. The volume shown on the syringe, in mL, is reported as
4 mL
